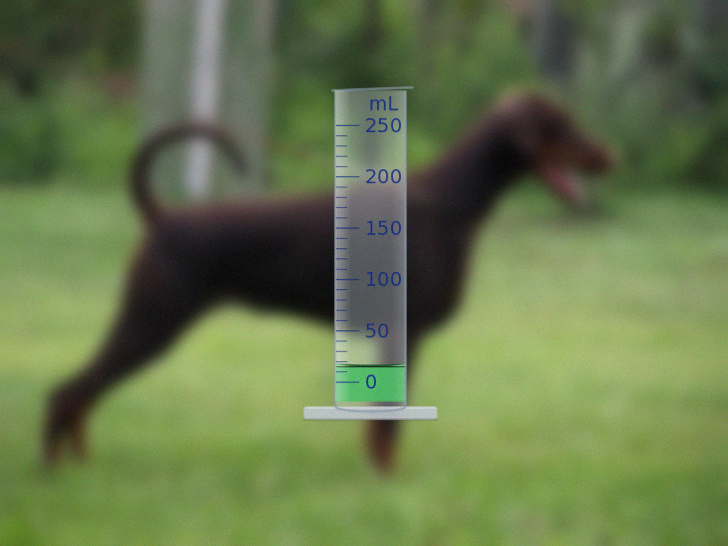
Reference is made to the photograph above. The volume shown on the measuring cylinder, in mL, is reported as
15 mL
